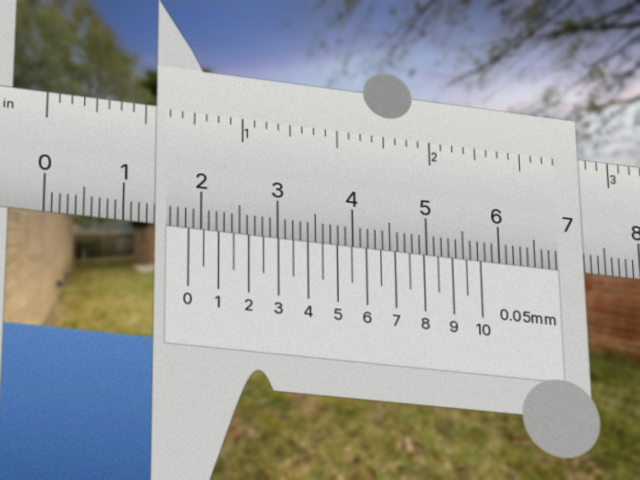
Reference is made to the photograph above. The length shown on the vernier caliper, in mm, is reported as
18.4 mm
